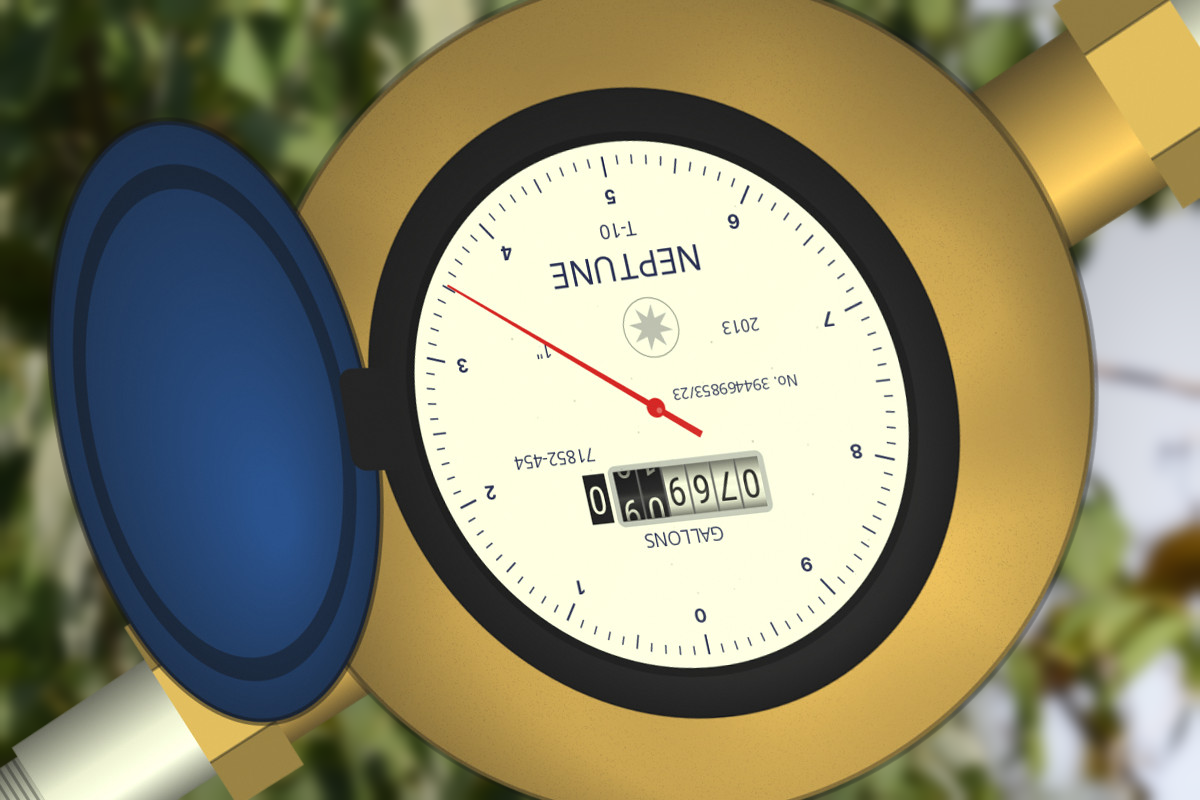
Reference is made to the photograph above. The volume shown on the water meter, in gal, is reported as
769093.5 gal
